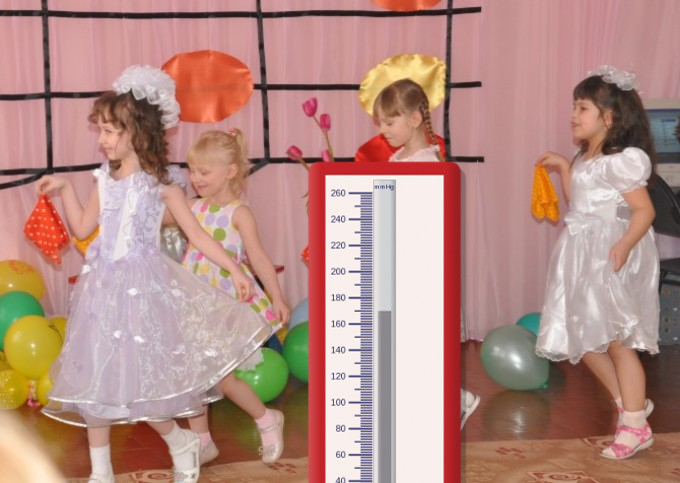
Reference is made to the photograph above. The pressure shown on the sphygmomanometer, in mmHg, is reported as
170 mmHg
